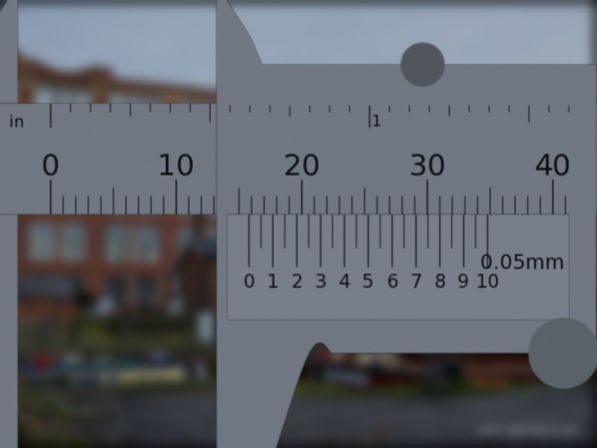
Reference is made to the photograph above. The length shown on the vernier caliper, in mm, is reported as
15.8 mm
